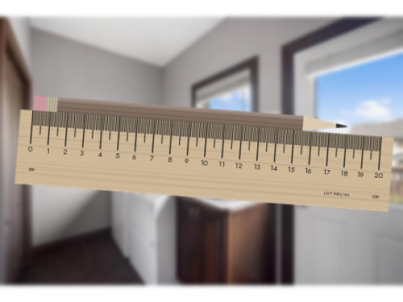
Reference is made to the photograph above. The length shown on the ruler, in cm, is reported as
18 cm
